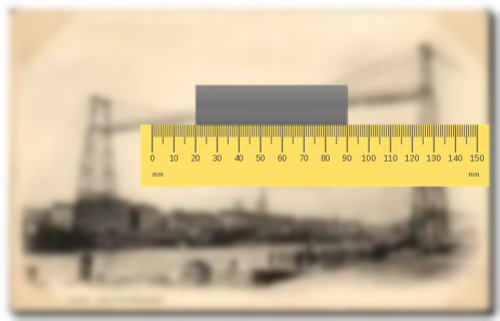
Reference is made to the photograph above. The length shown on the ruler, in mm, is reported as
70 mm
